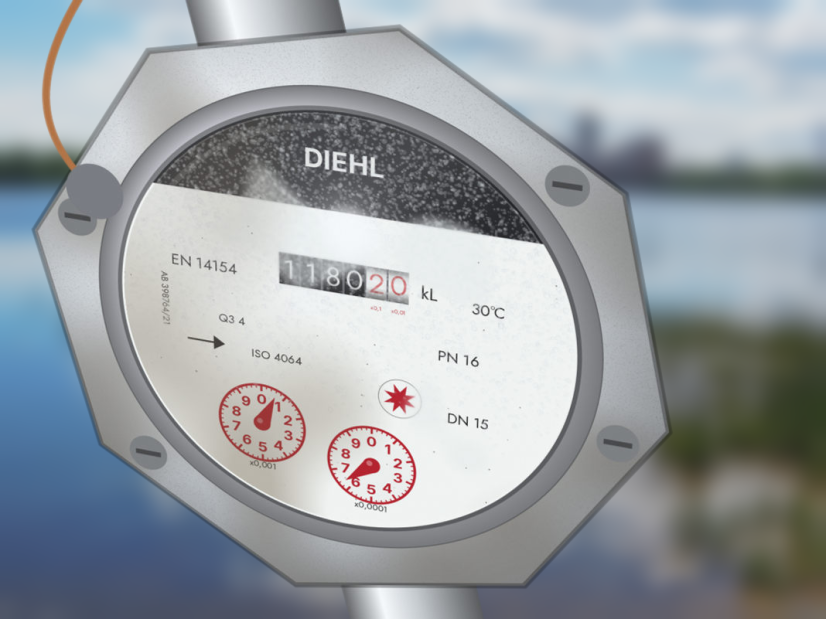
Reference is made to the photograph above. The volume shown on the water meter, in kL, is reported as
1180.2006 kL
